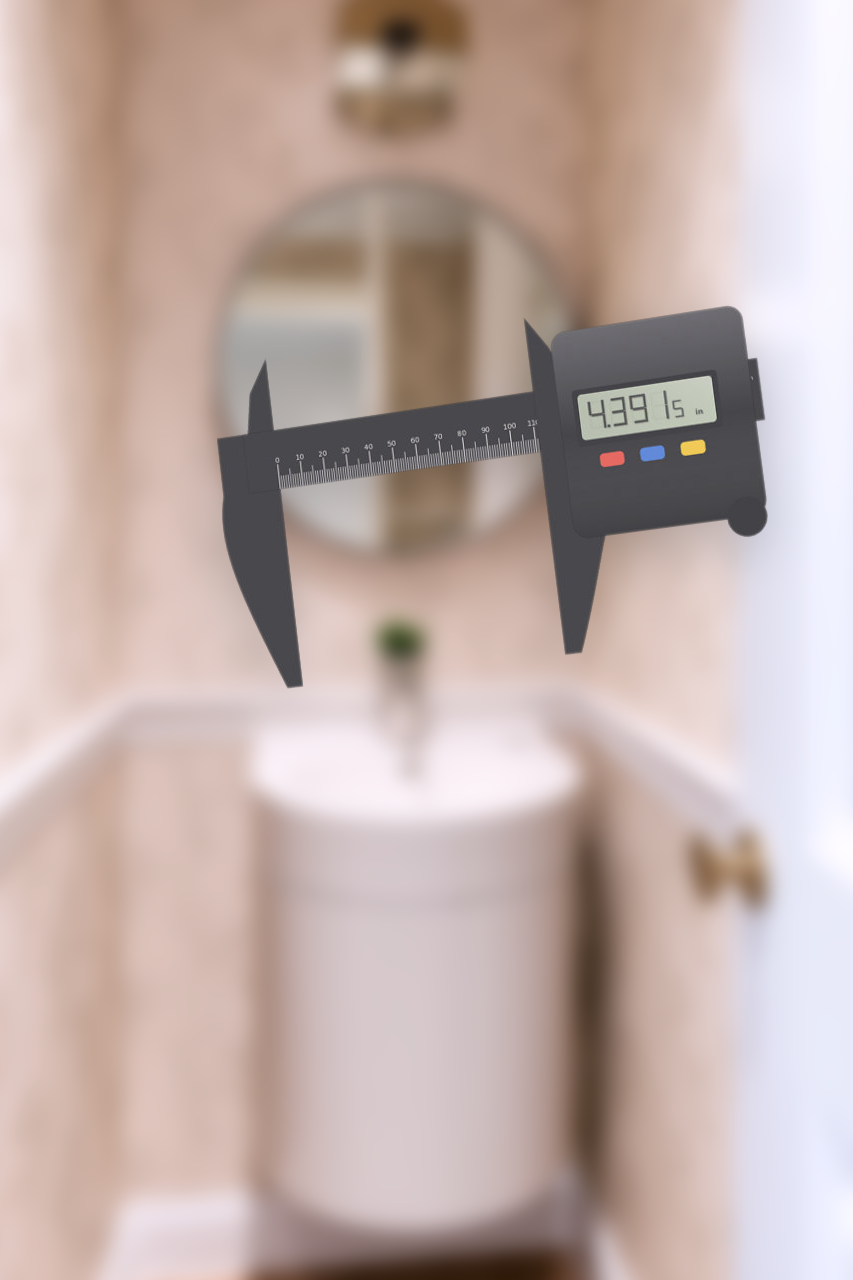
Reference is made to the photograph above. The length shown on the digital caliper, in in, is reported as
4.3915 in
